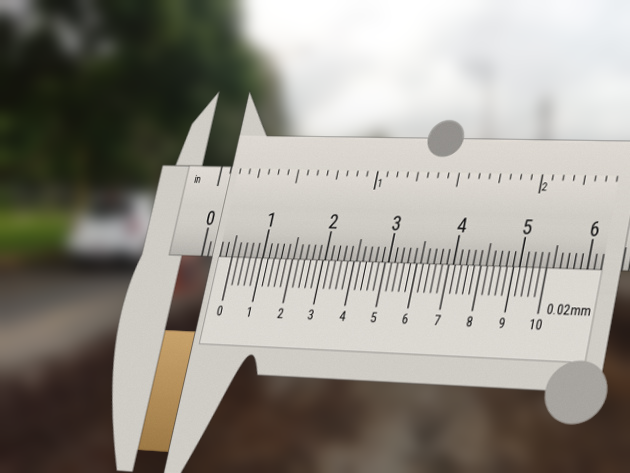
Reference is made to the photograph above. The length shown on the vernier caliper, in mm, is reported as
5.0 mm
